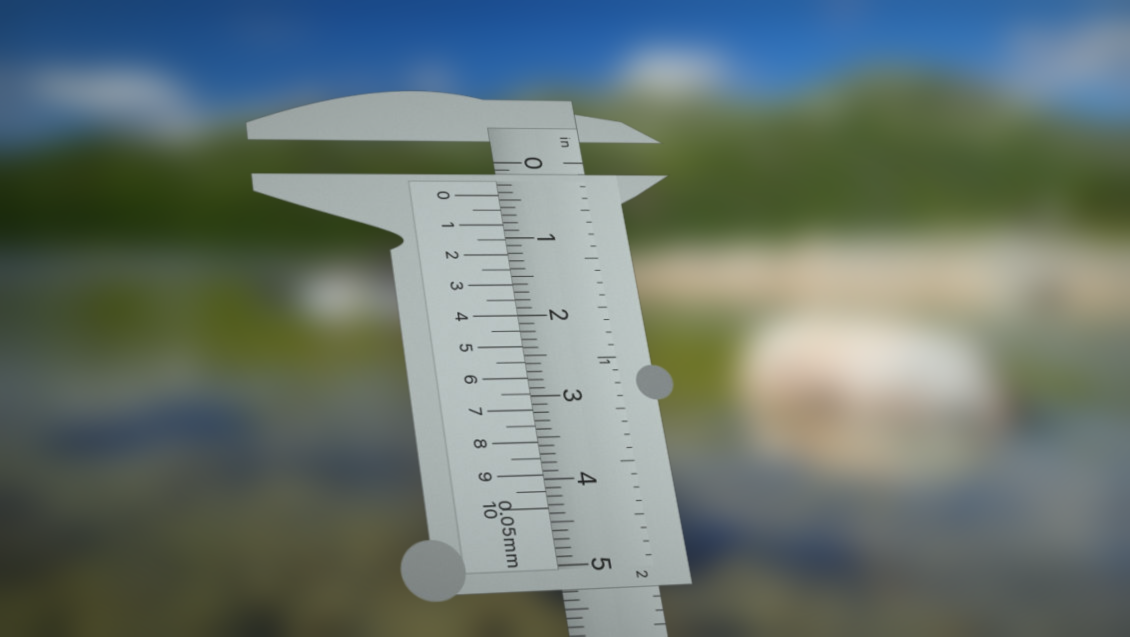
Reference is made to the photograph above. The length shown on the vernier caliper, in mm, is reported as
4.4 mm
